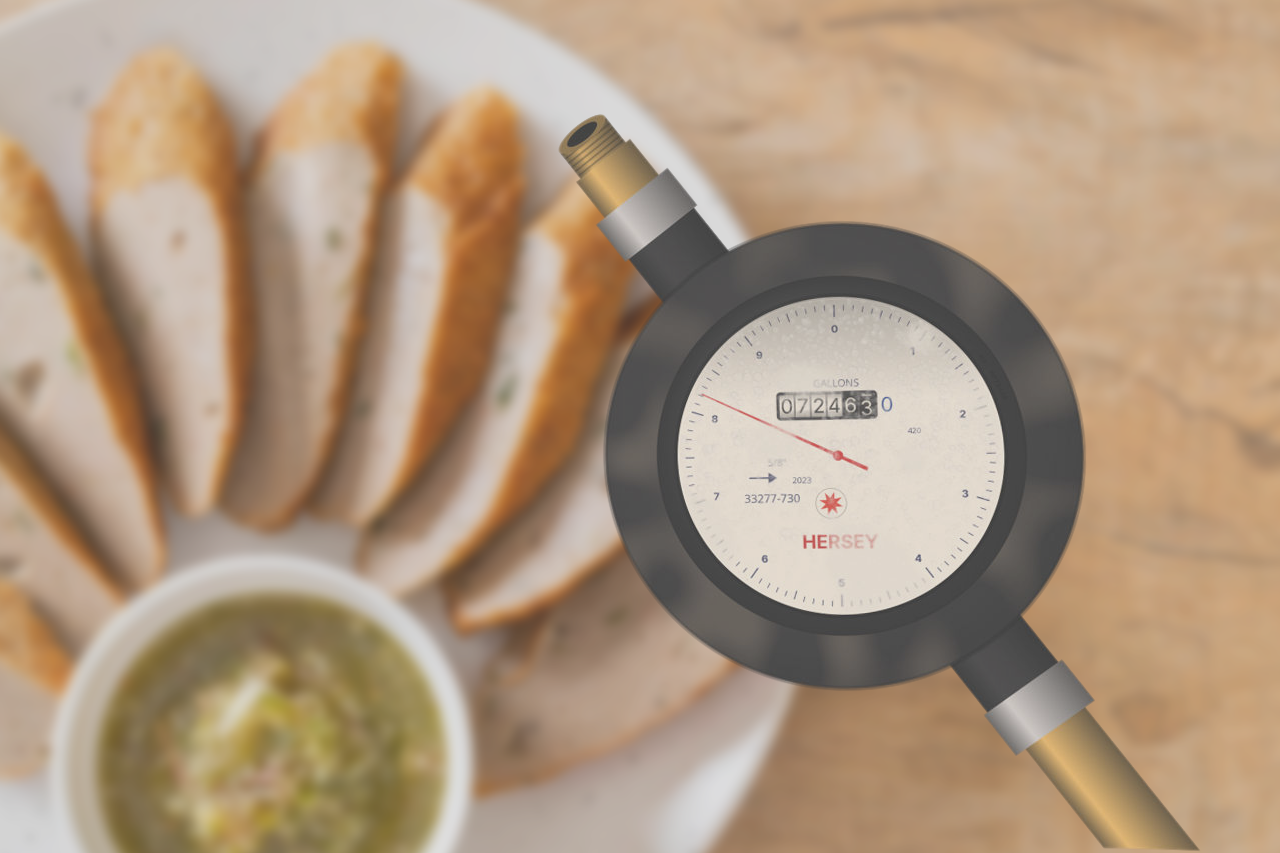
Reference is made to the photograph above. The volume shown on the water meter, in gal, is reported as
724628.2 gal
